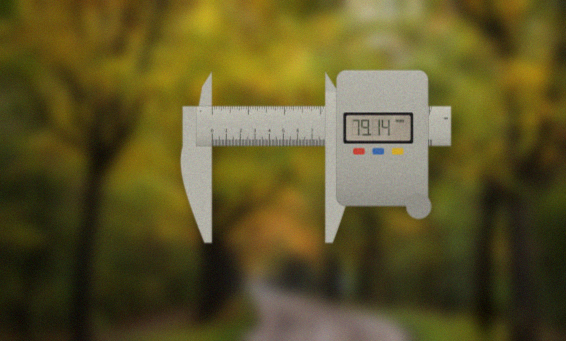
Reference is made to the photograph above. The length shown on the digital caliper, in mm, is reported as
79.14 mm
